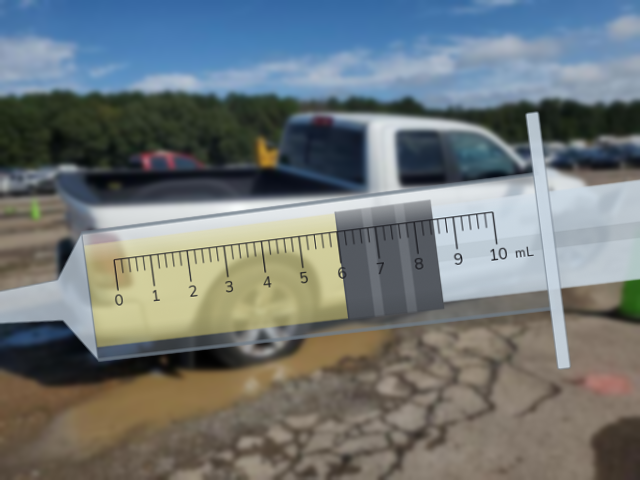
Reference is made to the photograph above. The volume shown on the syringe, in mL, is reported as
6 mL
